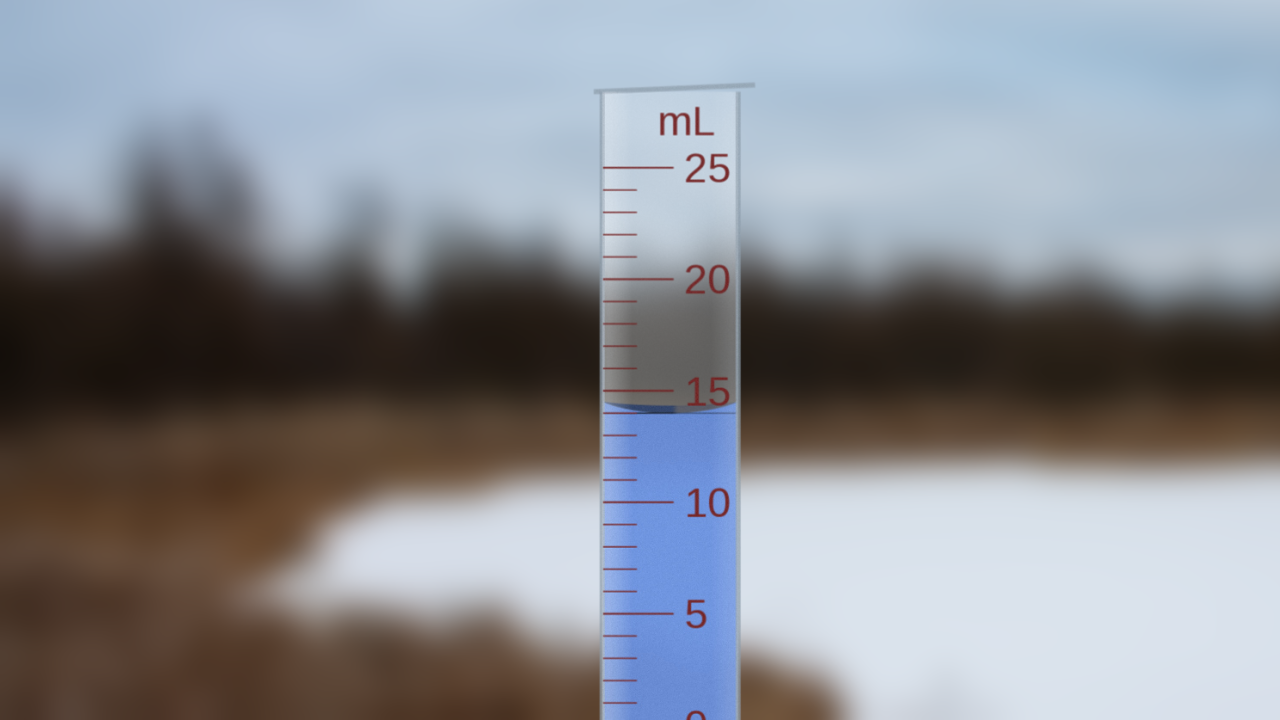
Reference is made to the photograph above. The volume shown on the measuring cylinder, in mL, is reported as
14 mL
